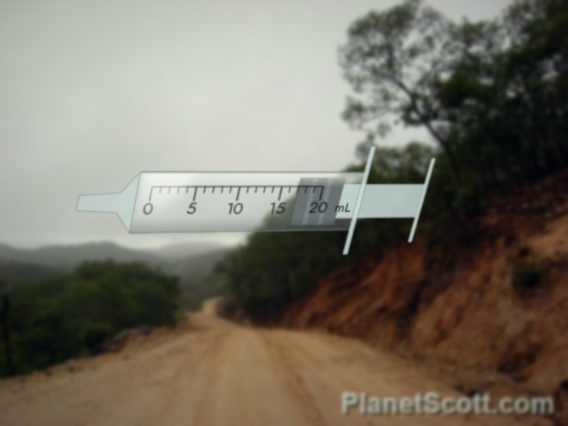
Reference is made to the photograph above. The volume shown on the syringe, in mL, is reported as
17 mL
